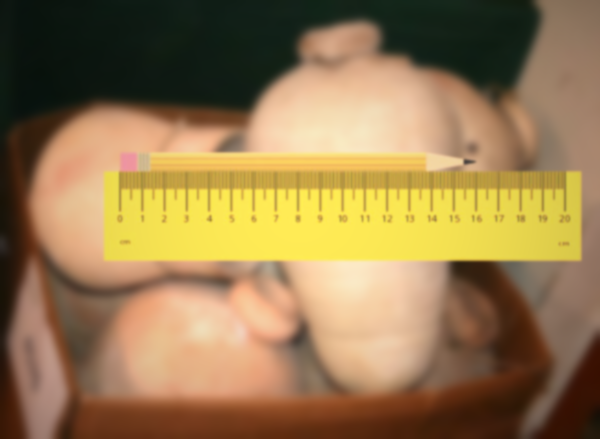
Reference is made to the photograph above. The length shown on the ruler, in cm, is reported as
16 cm
